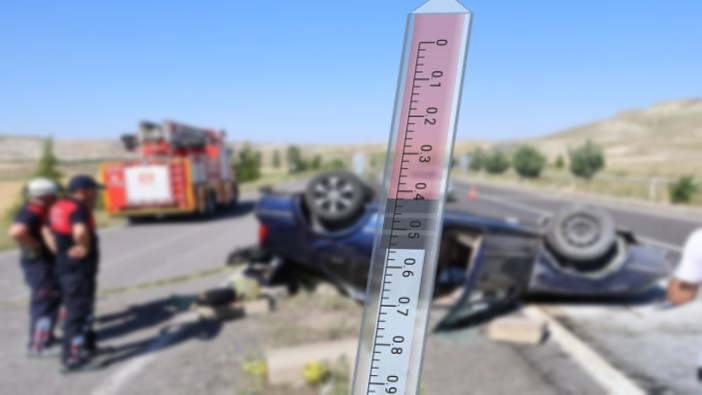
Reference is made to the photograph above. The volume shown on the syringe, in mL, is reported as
0.42 mL
